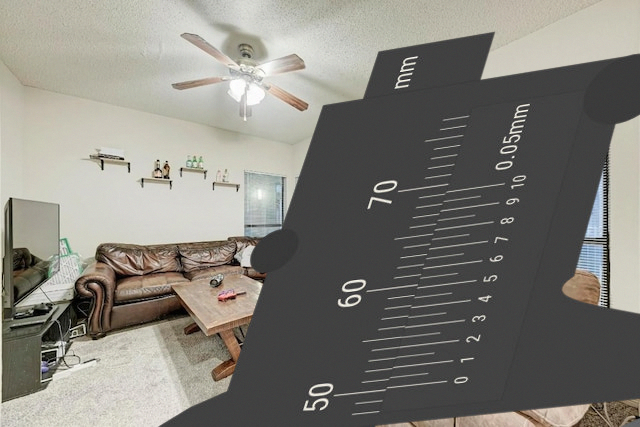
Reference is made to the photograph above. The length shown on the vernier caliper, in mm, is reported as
50.2 mm
